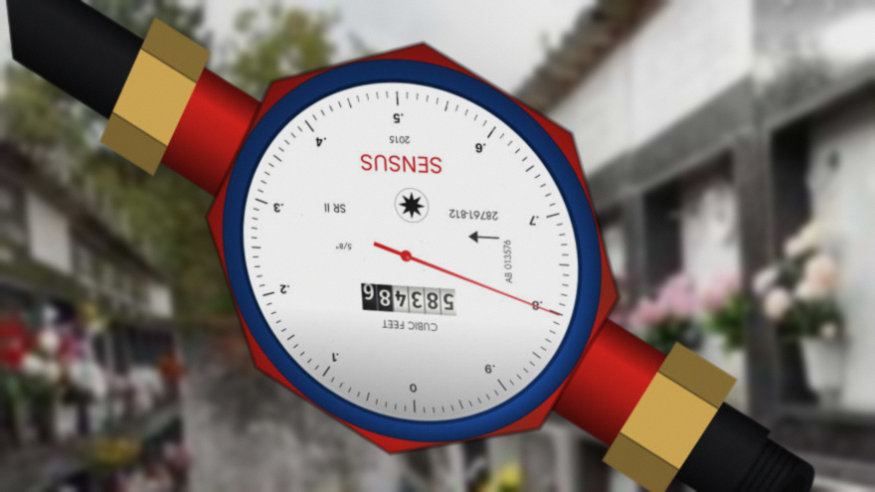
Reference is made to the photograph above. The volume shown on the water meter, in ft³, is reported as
583485.80 ft³
